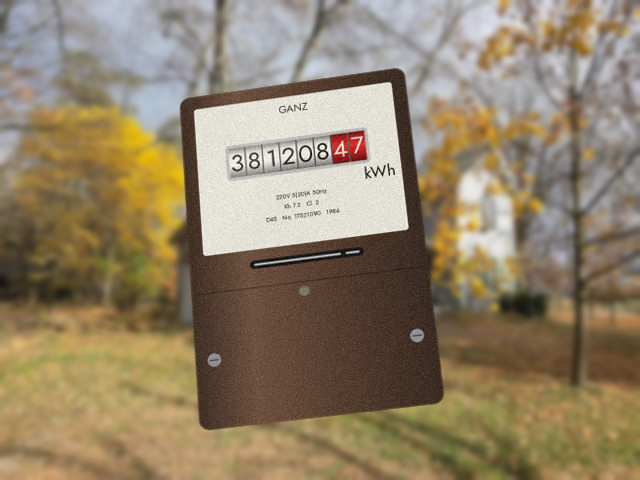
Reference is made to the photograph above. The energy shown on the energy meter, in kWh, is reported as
381208.47 kWh
